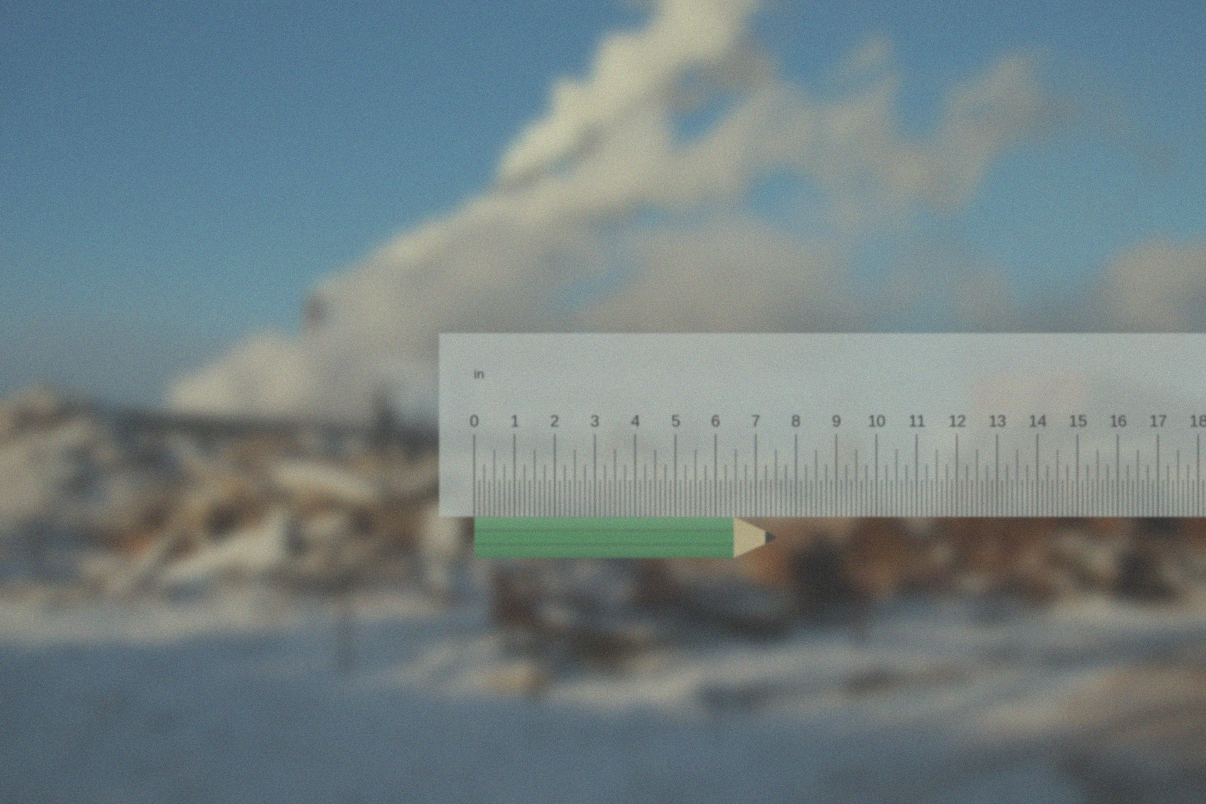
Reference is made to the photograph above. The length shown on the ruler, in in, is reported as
7.5 in
